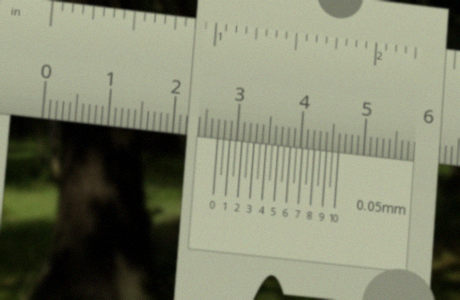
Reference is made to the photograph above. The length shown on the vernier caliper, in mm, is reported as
27.0 mm
